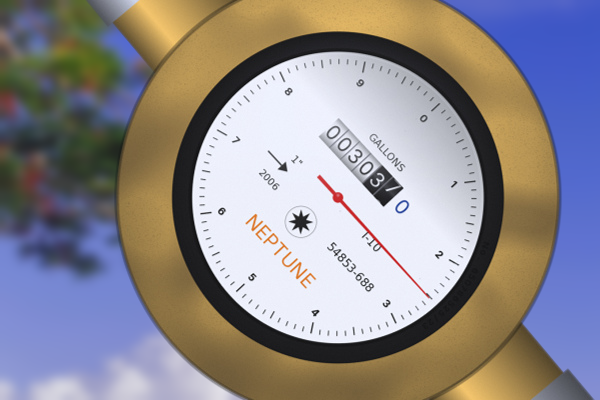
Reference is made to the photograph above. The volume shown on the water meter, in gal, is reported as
30372.5 gal
